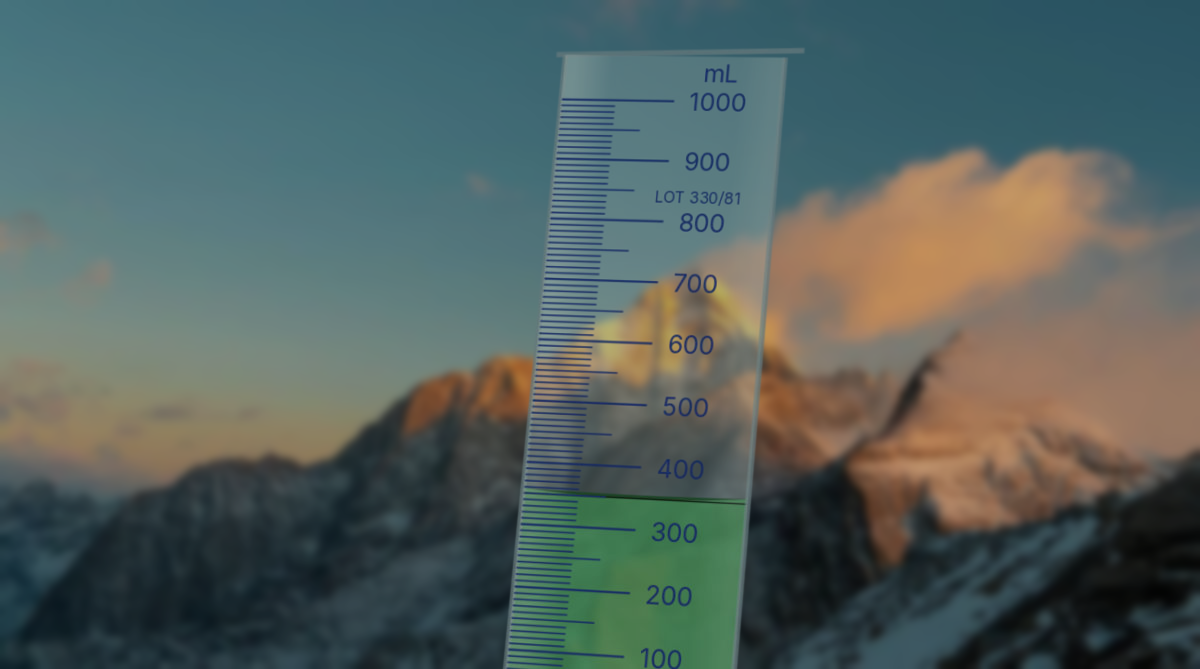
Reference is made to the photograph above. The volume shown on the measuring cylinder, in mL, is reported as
350 mL
